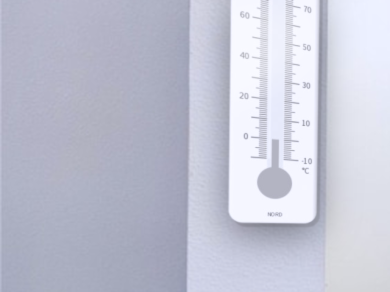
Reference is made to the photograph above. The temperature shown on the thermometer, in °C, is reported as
0 °C
